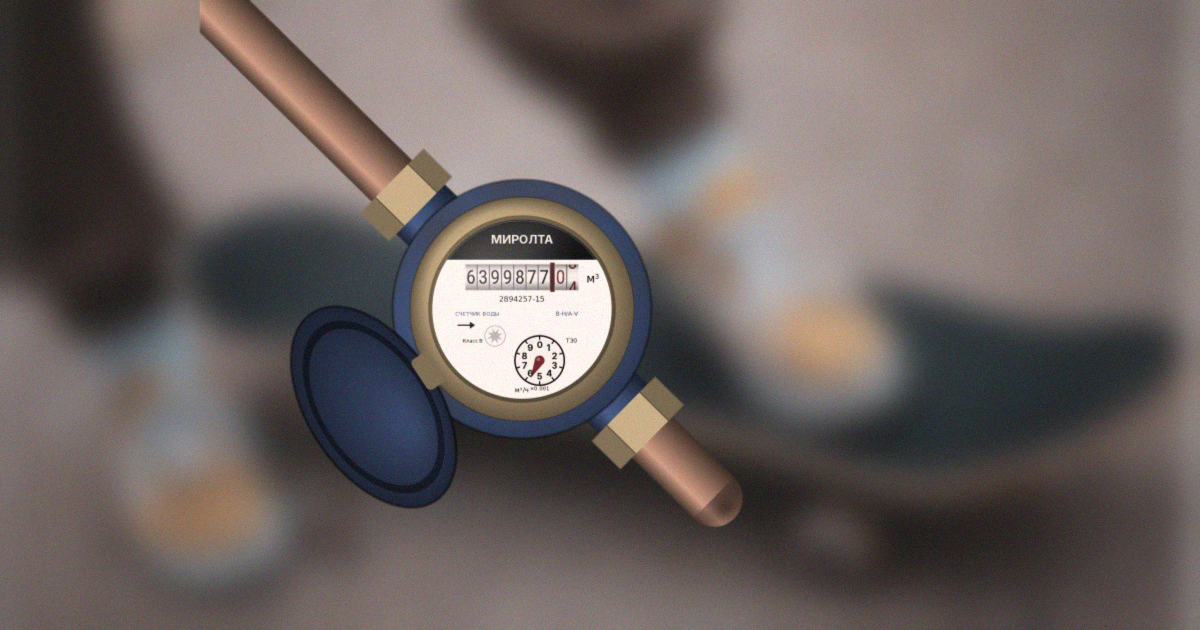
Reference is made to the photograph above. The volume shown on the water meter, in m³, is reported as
6399877.035 m³
